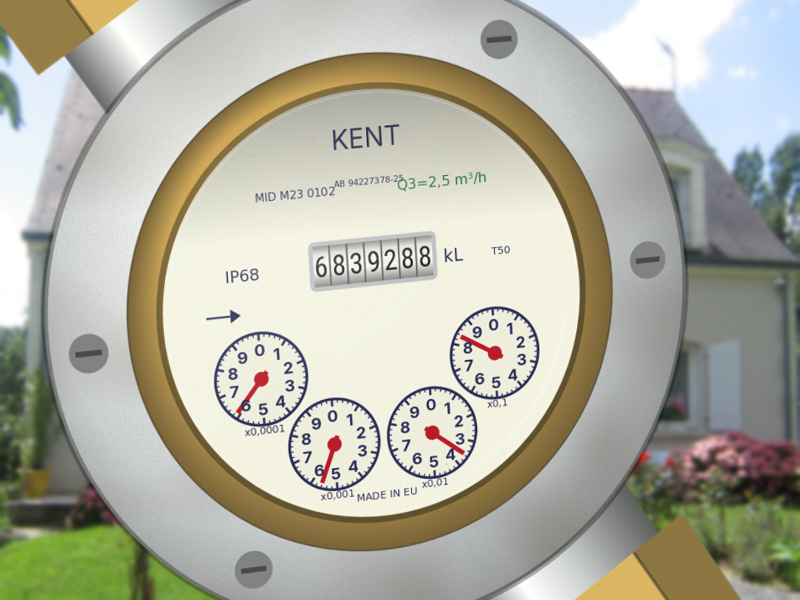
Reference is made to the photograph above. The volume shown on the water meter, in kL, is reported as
6839288.8356 kL
